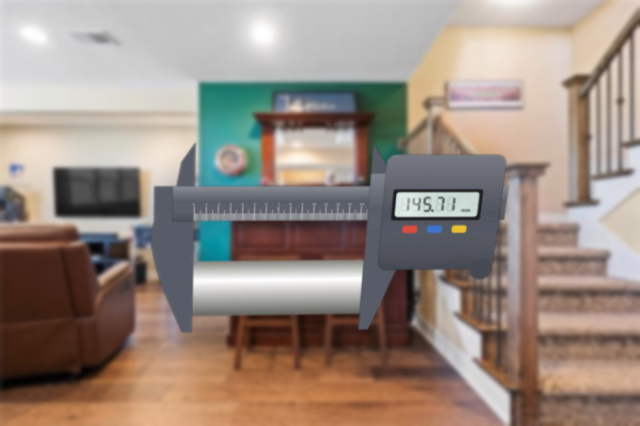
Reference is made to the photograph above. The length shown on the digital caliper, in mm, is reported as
145.71 mm
